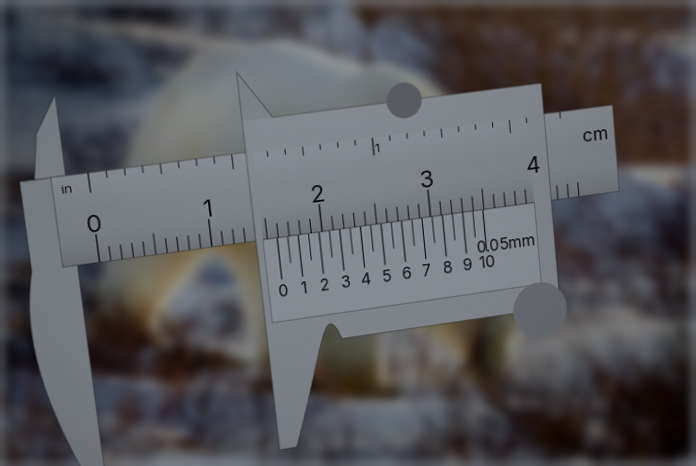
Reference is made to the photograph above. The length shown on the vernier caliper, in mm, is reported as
15.9 mm
